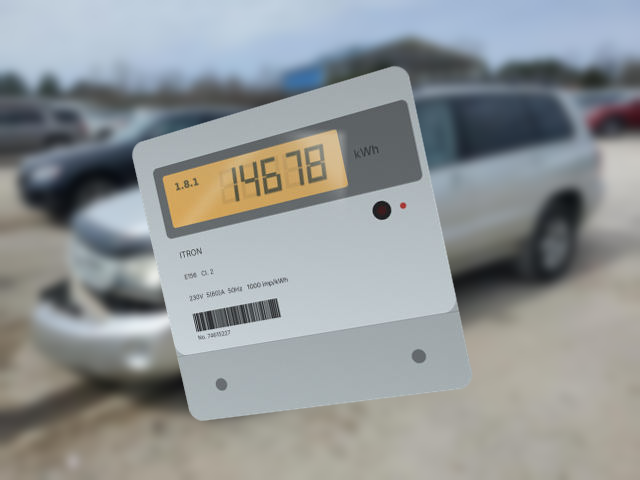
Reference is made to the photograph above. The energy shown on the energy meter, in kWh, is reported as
14678 kWh
